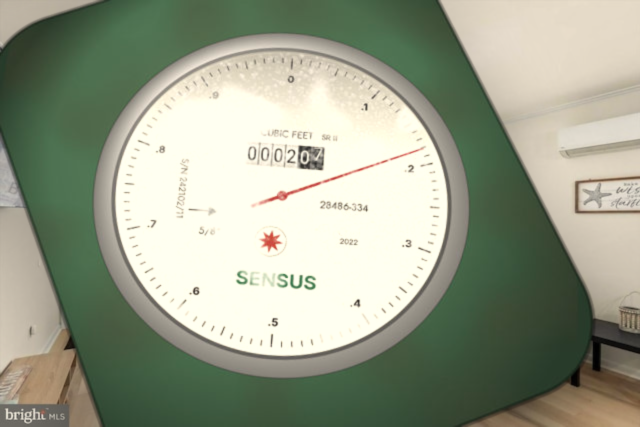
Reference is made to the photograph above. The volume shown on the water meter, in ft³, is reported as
207.18 ft³
